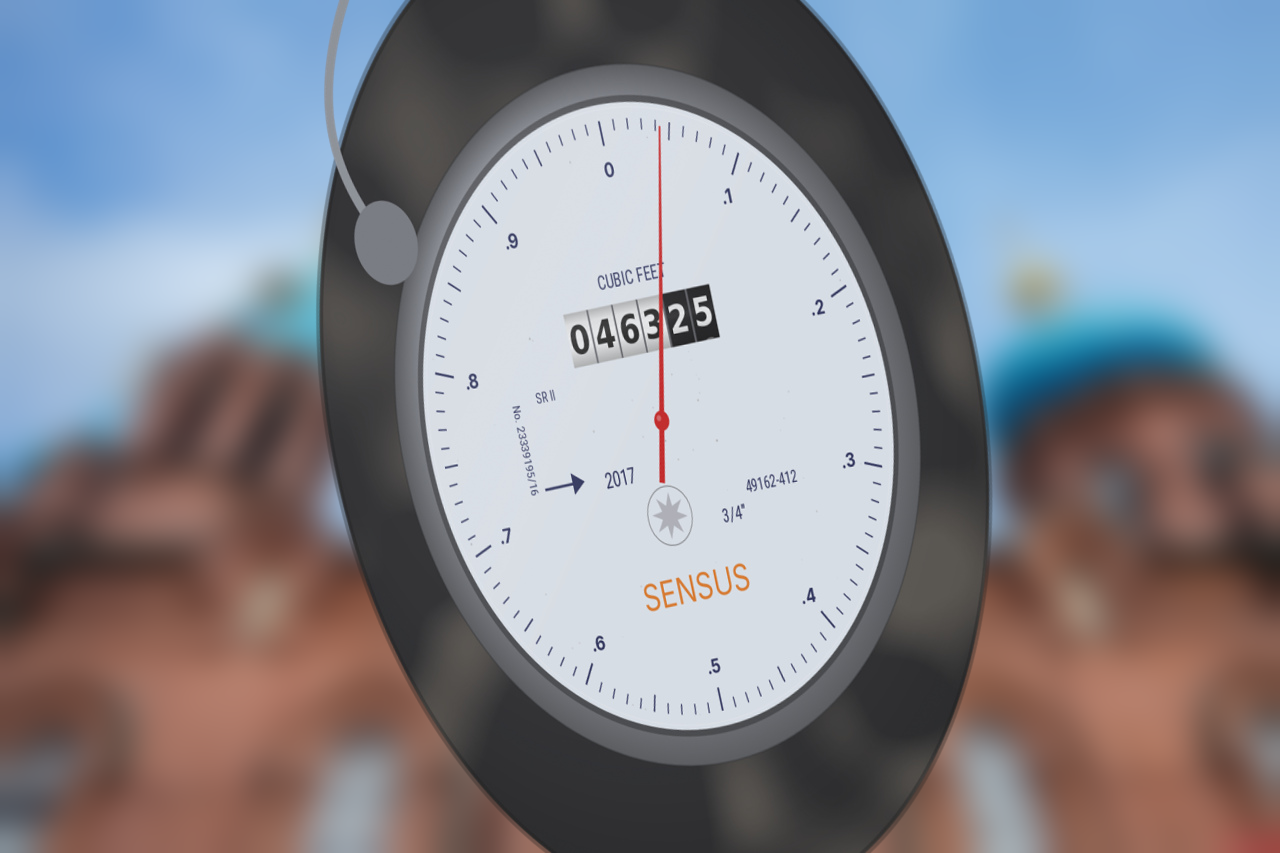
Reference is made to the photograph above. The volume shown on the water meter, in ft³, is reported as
46325.04 ft³
